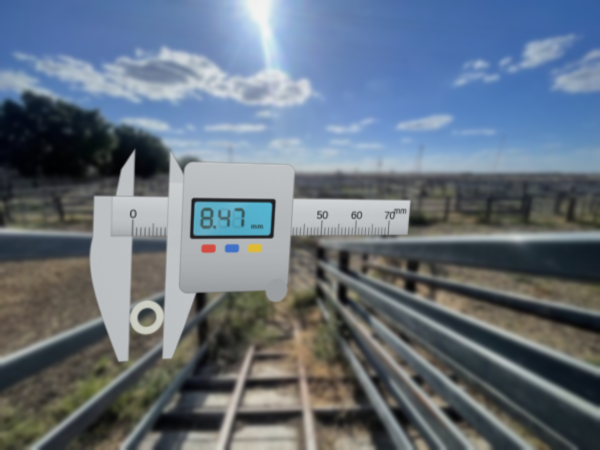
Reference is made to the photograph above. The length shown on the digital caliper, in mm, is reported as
8.47 mm
